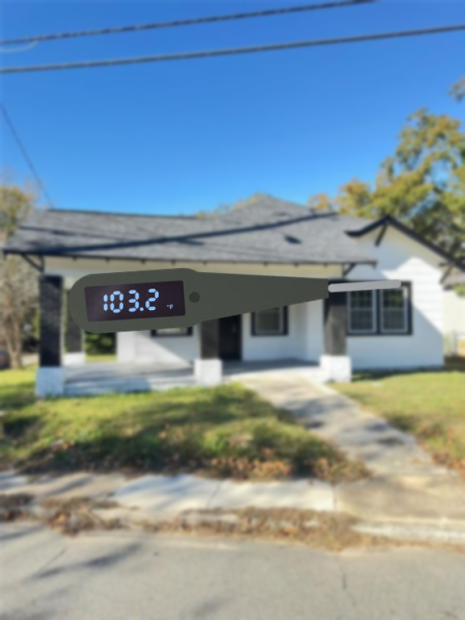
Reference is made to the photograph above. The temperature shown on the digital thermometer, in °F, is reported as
103.2 °F
